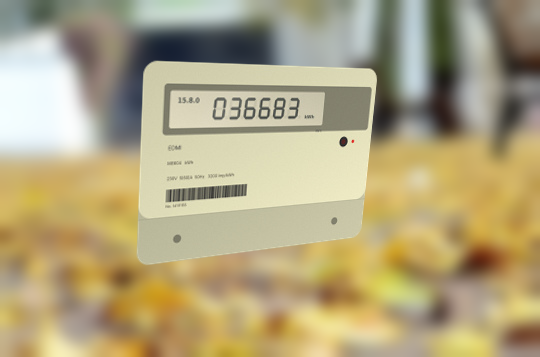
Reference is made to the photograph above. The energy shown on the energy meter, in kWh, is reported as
36683 kWh
